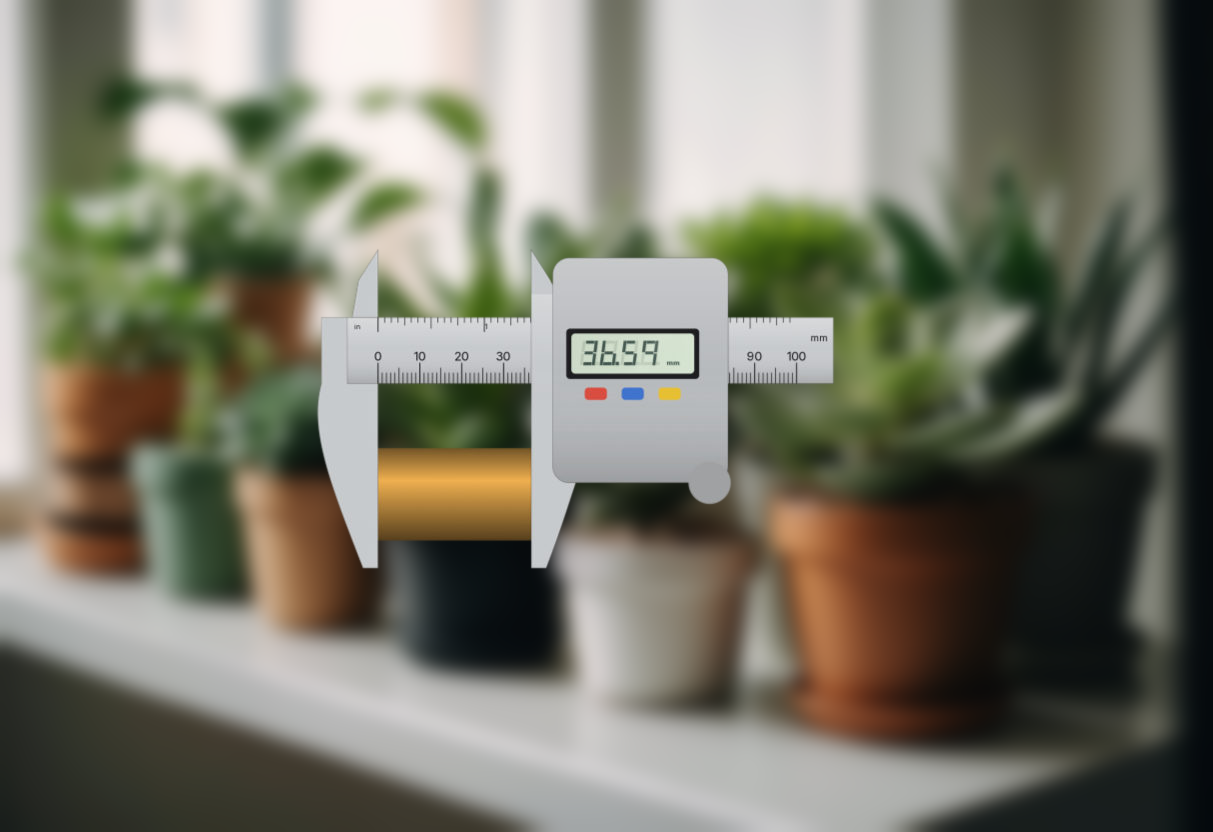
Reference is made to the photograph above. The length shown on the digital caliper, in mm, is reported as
36.59 mm
